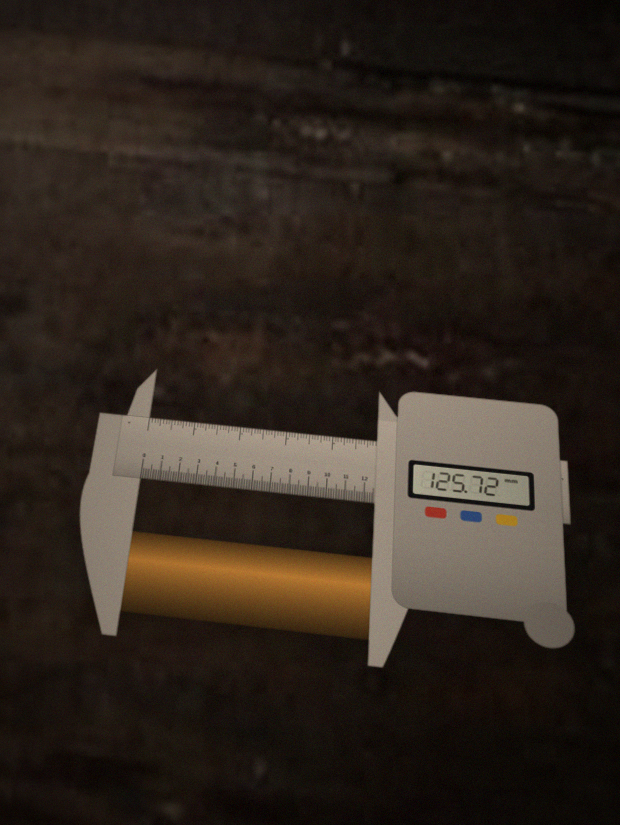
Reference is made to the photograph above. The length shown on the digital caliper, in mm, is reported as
125.72 mm
